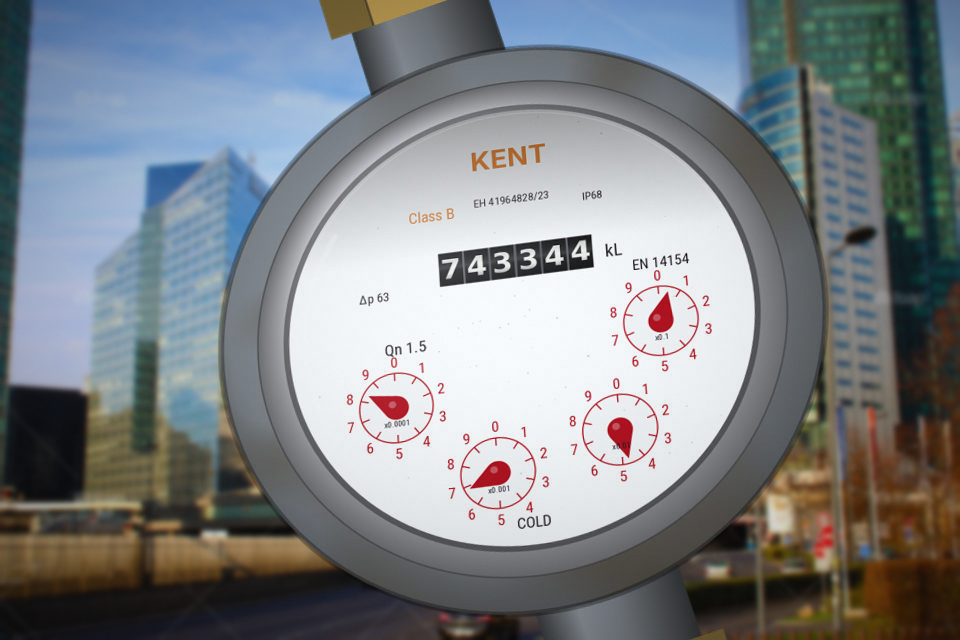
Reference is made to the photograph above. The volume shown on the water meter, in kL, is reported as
743344.0468 kL
